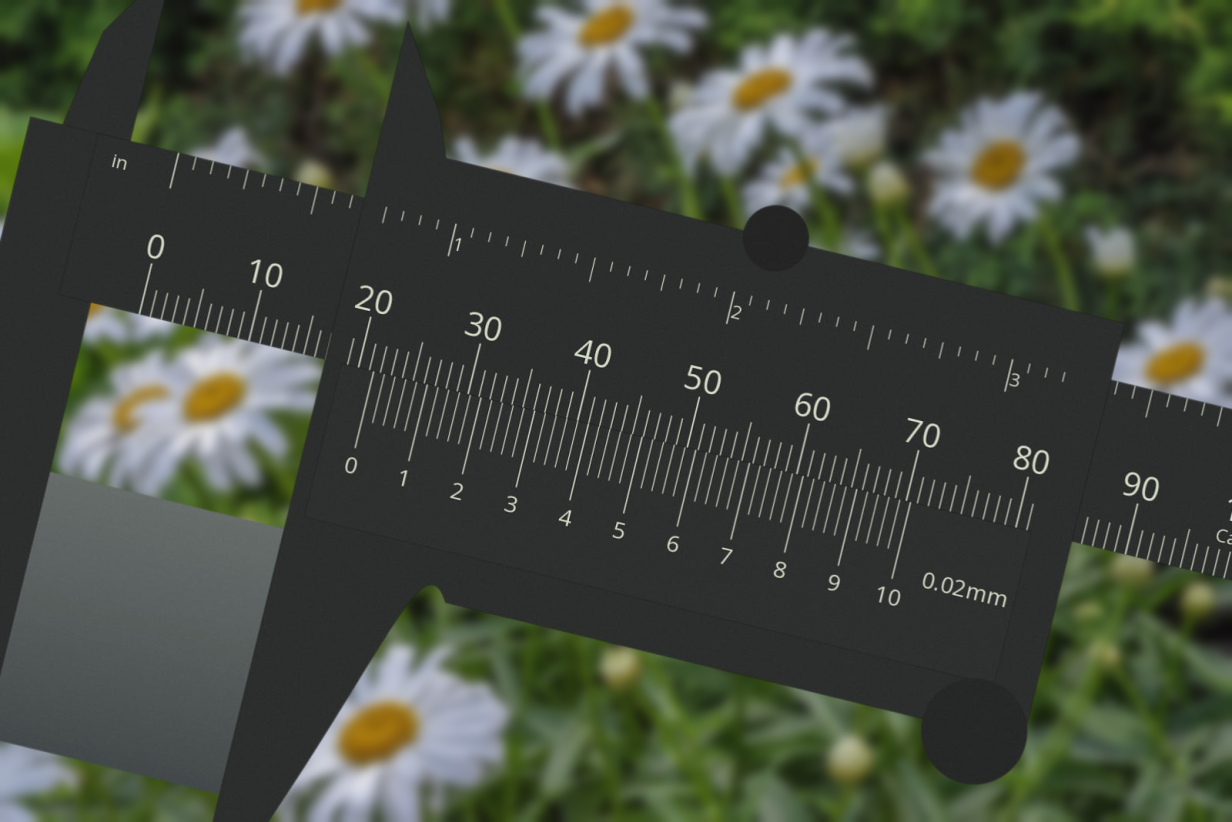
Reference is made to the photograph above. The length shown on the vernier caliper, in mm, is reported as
21.4 mm
